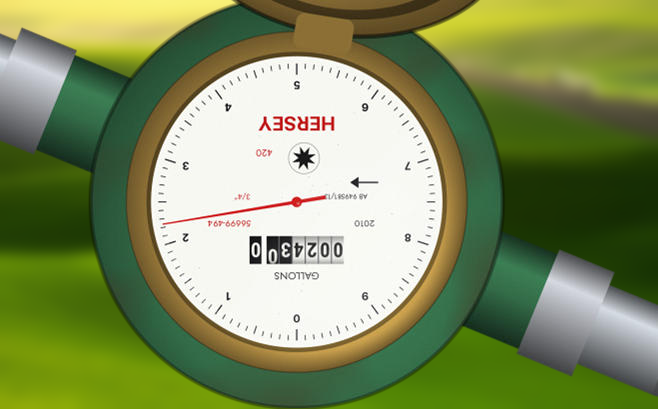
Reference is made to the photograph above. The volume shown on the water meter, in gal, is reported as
24302.2 gal
